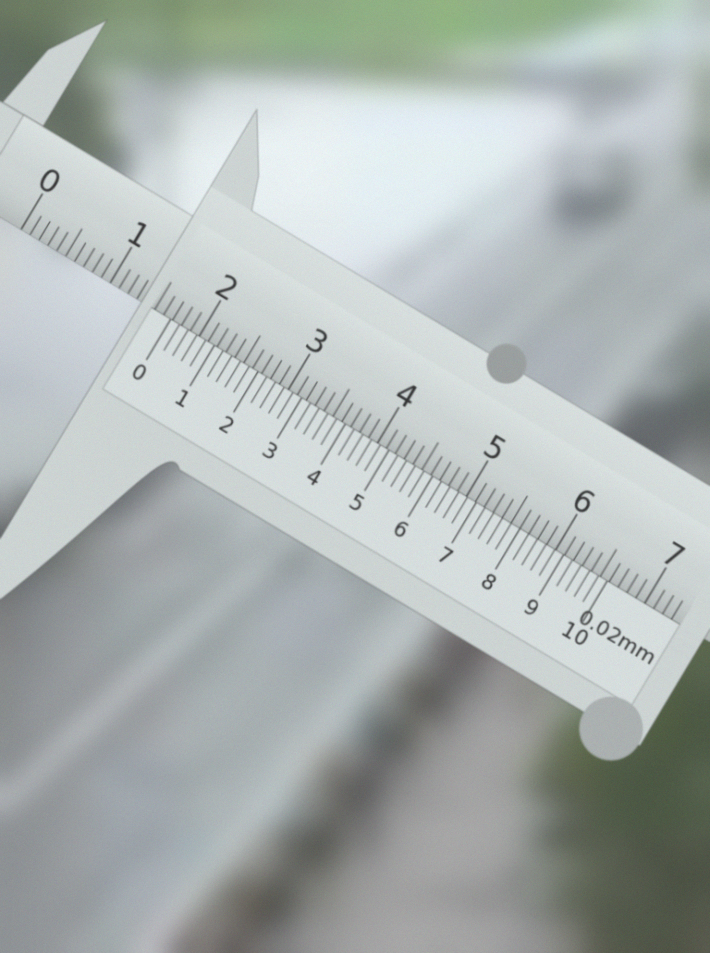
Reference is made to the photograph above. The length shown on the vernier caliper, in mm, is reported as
16.8 mm
